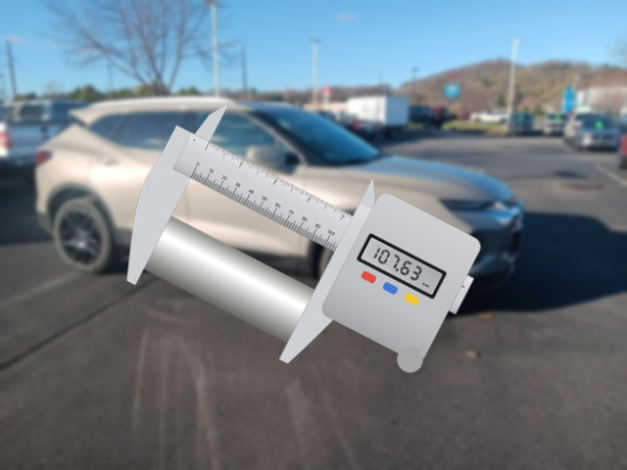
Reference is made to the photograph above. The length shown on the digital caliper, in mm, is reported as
107.63 mm
